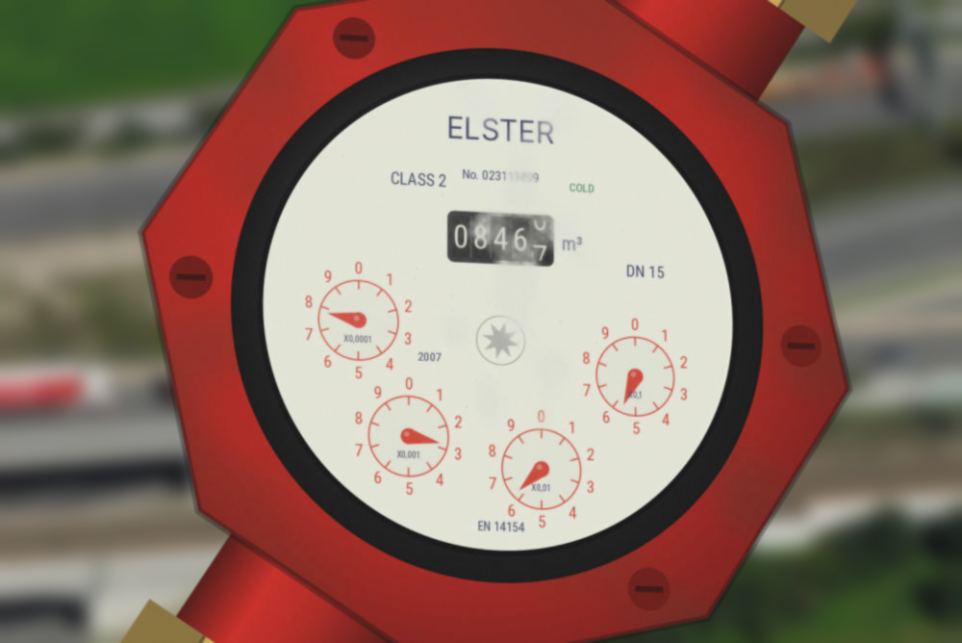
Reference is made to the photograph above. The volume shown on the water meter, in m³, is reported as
8466.5627 m³
